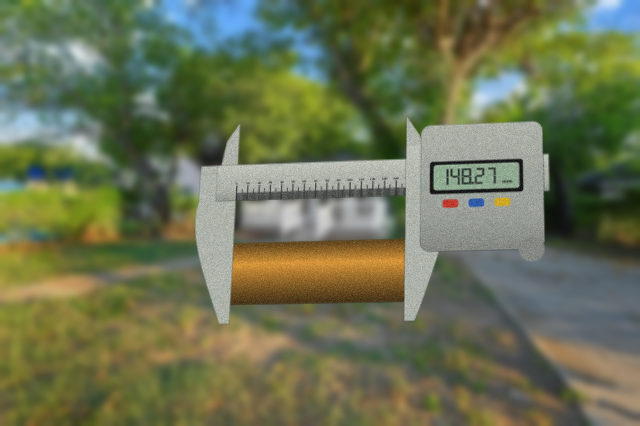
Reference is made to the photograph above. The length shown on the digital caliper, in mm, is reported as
148.27 mm
